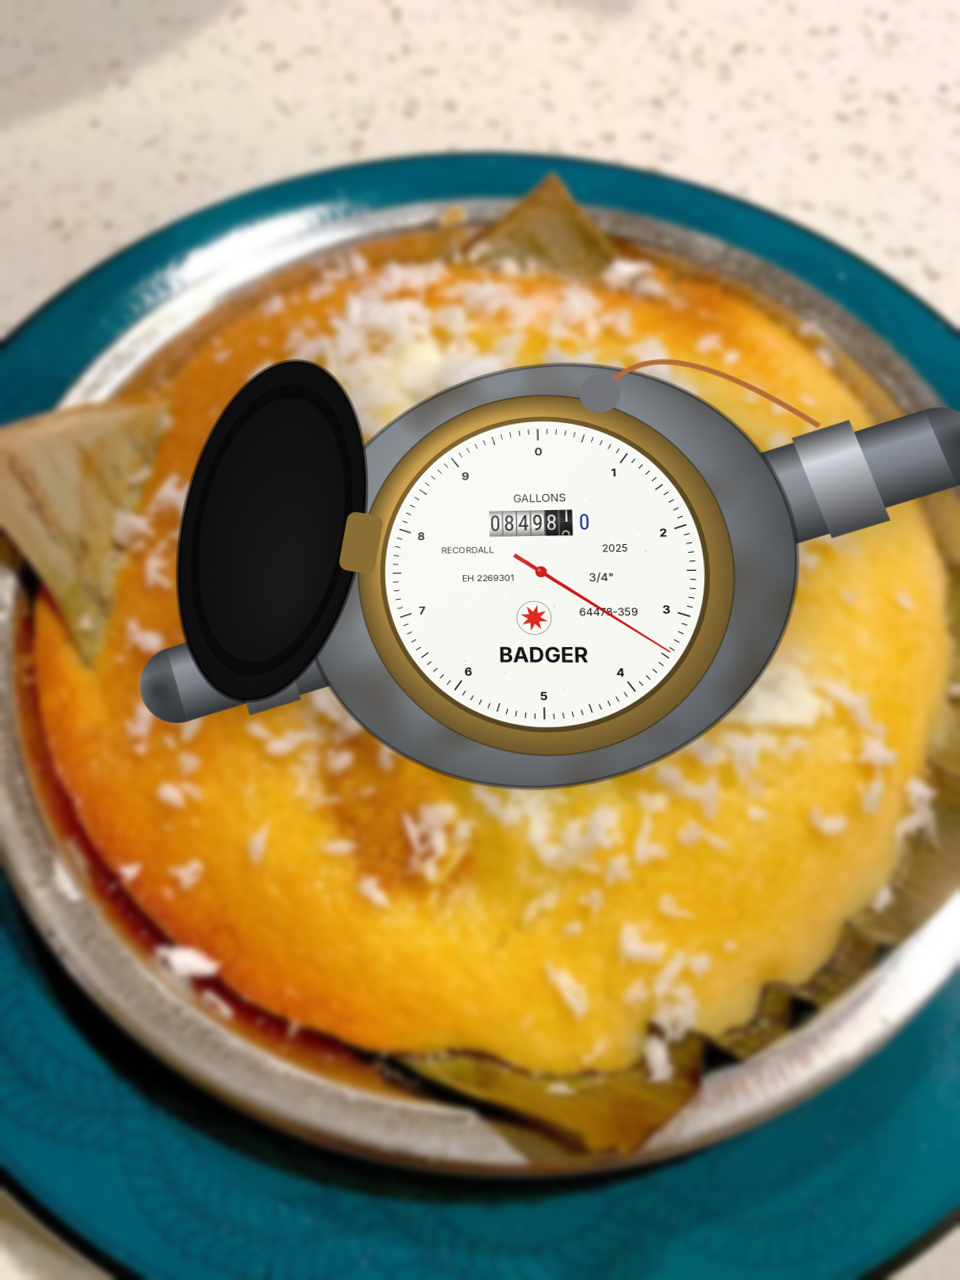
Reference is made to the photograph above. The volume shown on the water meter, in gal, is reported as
849813.4 gal
